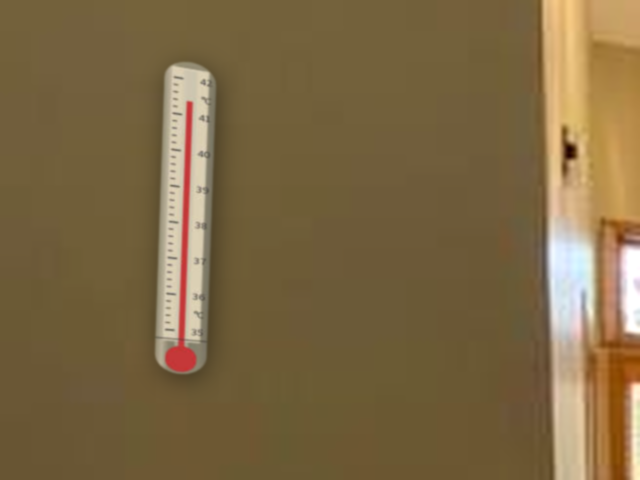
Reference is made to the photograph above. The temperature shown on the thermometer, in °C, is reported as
41.4 °C
